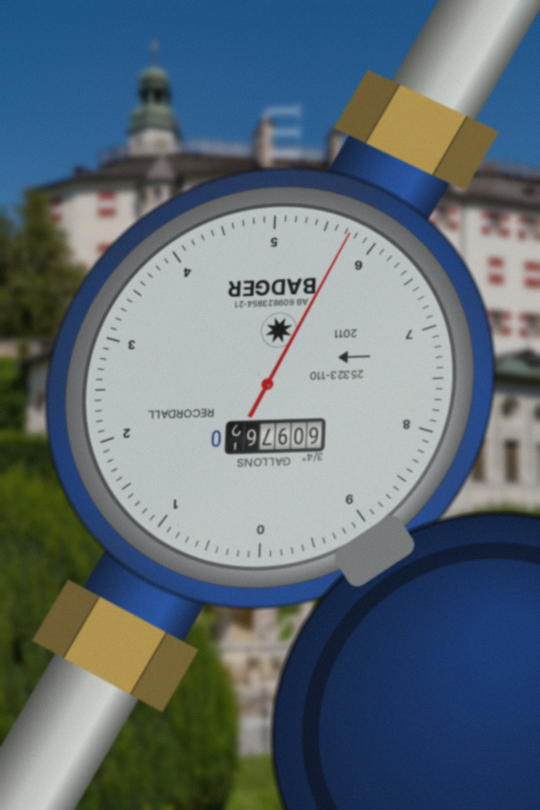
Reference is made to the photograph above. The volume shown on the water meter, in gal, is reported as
6097615.7 gal
